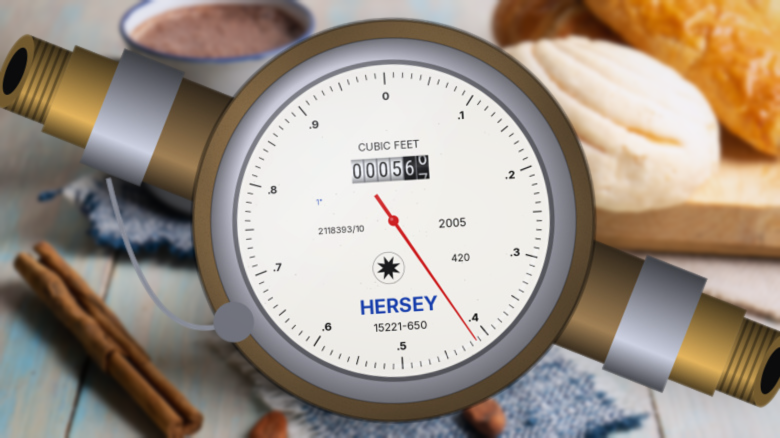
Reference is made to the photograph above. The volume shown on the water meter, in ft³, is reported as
566.41 ft³
